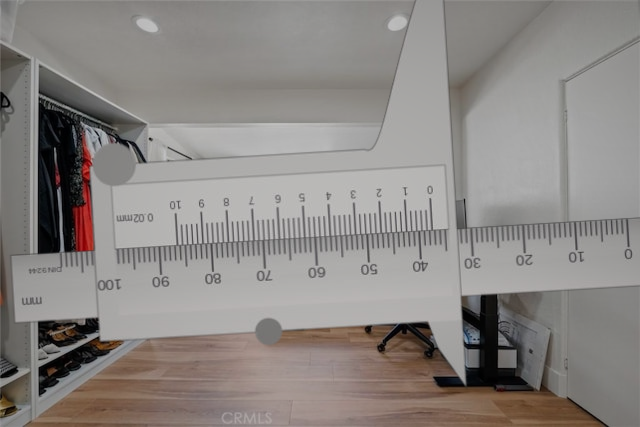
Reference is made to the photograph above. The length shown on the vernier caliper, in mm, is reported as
37.5 mm
